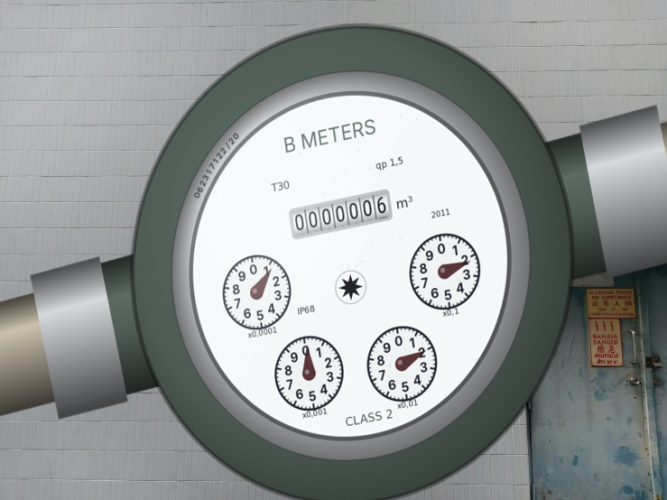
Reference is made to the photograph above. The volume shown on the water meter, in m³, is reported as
6.2201 m³
